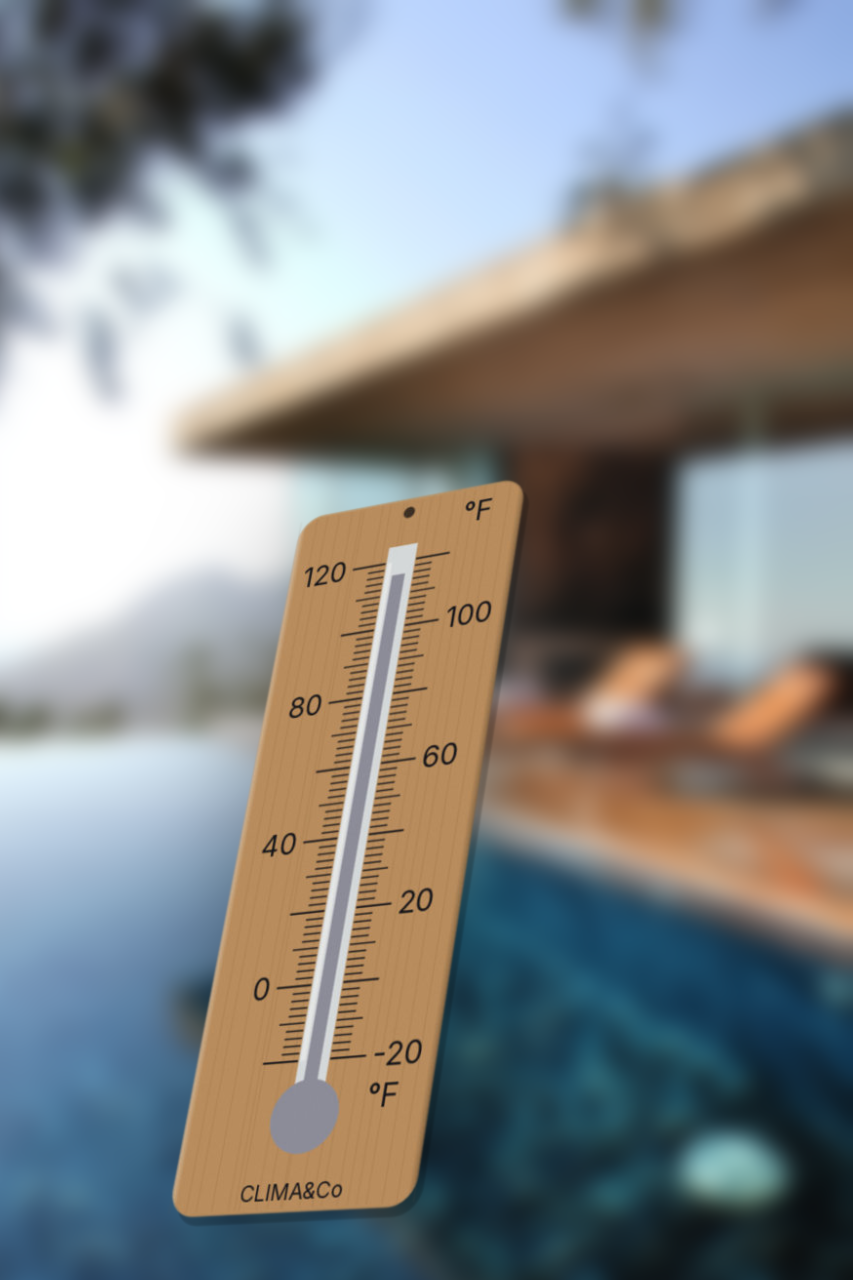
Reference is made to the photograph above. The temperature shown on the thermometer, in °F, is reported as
116 °F
